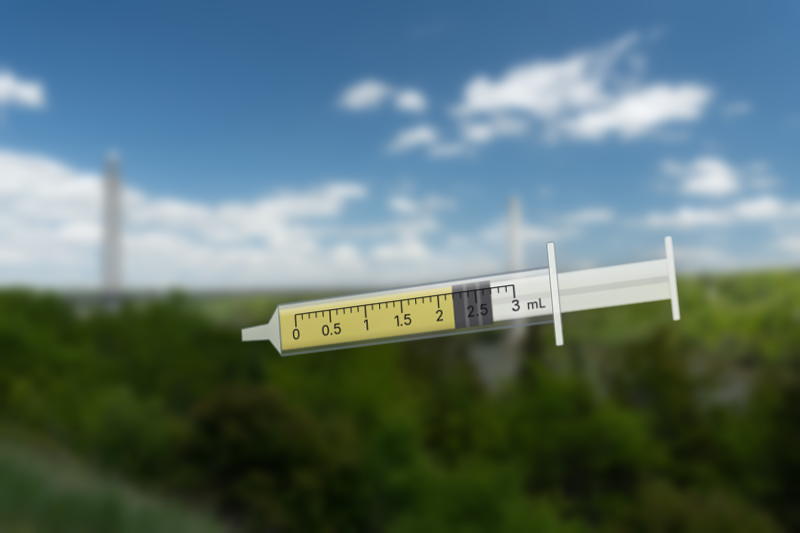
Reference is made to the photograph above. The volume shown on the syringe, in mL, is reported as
2.2 mL
